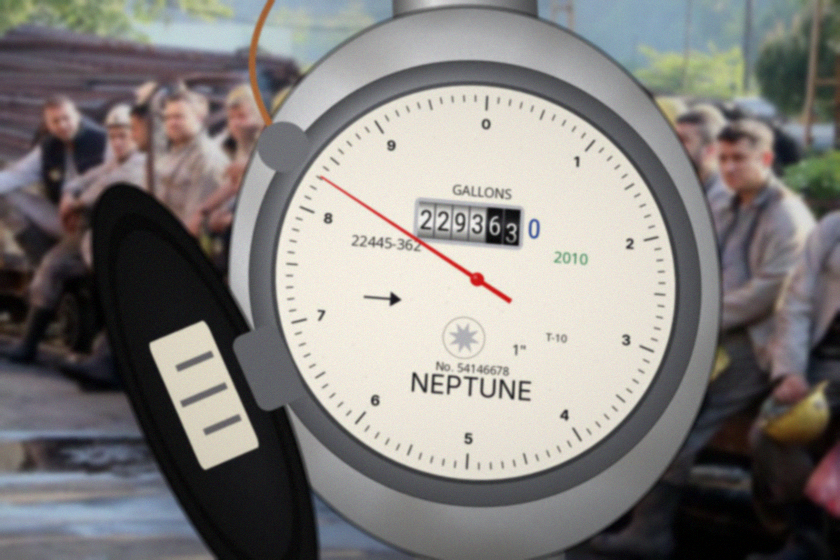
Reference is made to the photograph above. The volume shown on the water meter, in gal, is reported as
2293628.3 gal
